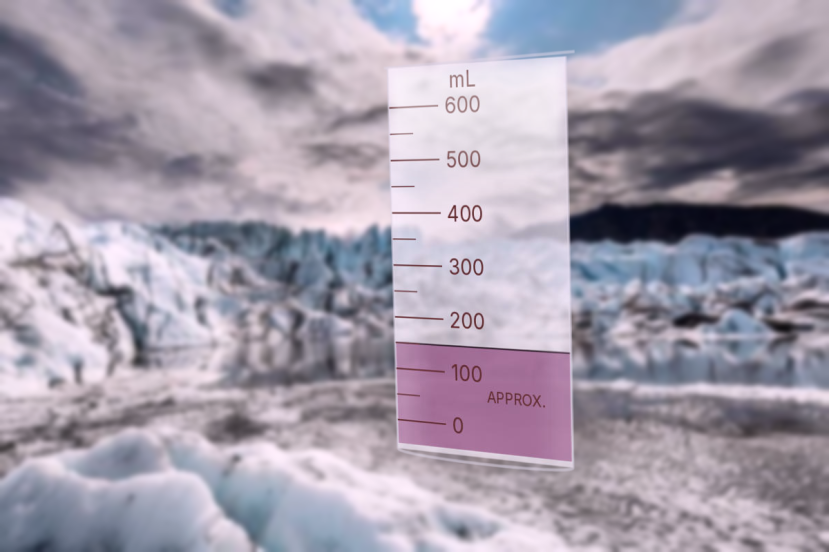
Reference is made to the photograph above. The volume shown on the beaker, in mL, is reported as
150 mL
